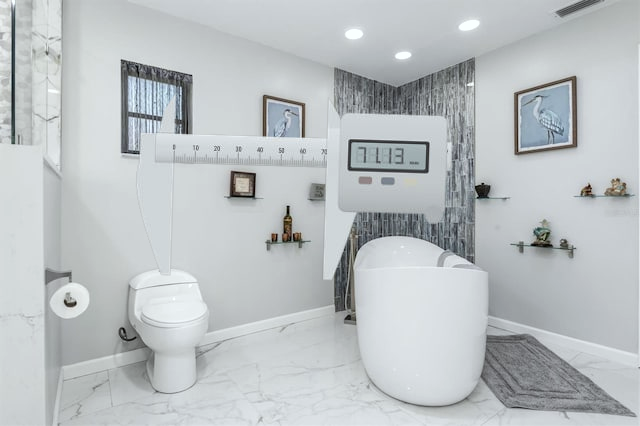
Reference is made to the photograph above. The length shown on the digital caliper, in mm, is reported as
71.13 mm
